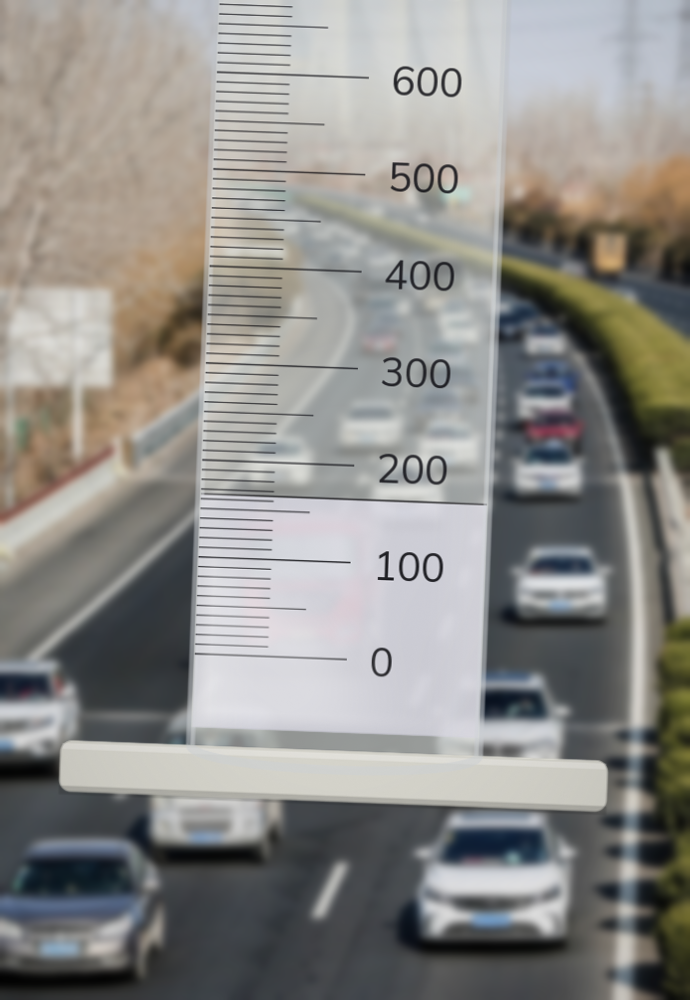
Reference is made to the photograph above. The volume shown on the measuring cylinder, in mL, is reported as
165 mL
